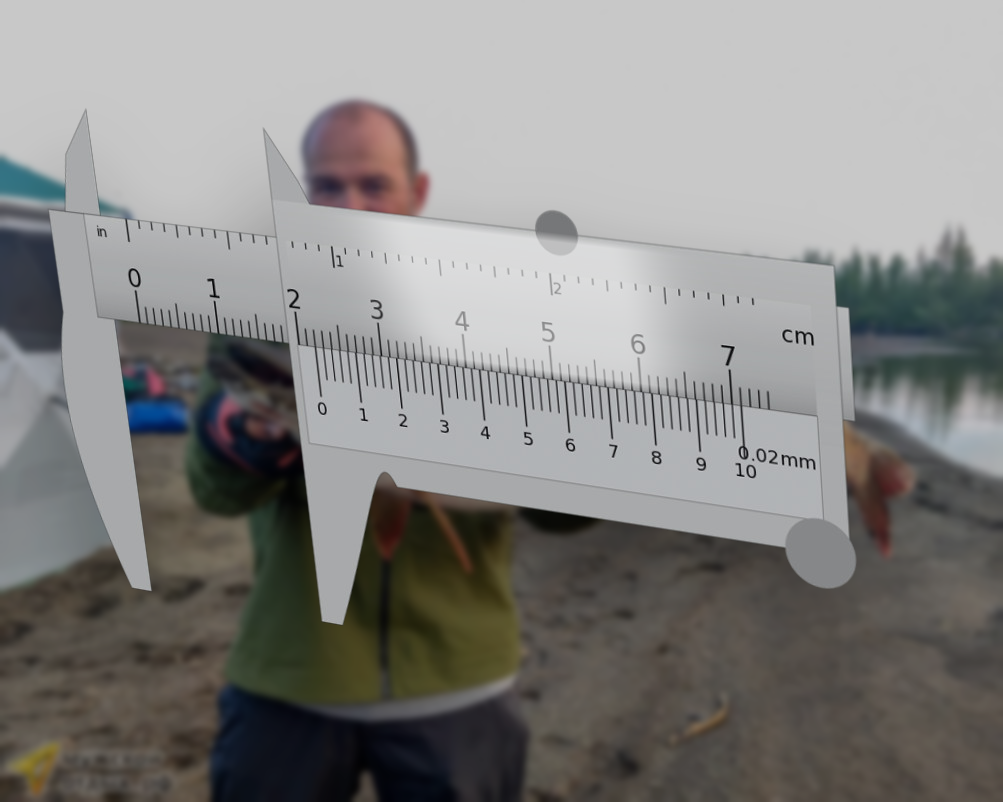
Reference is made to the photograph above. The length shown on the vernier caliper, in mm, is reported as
22.0 mm
